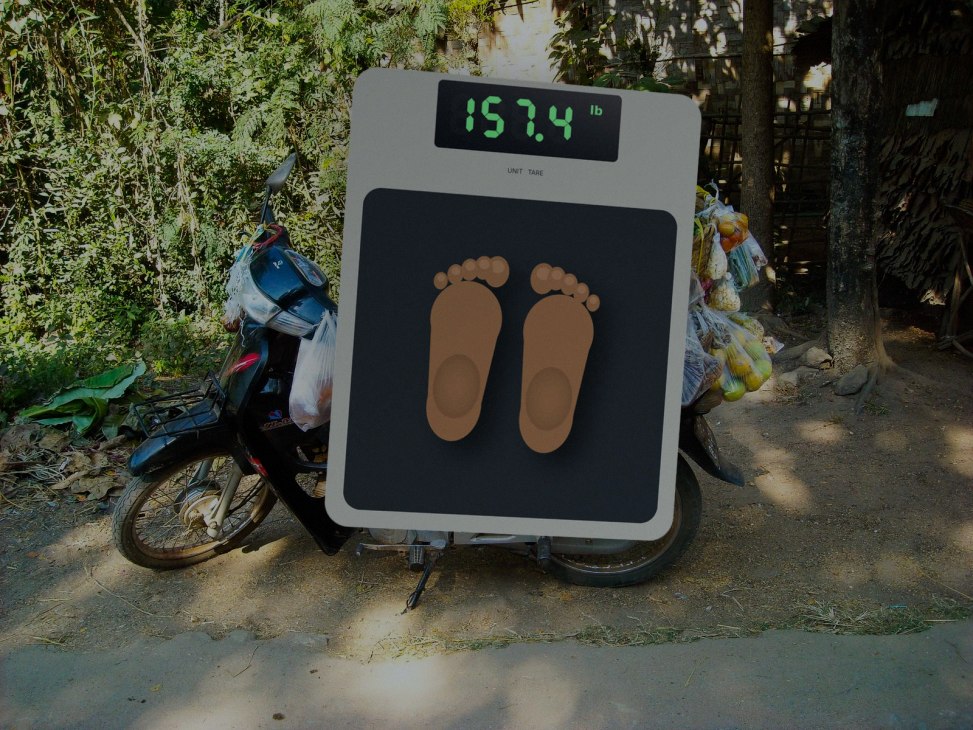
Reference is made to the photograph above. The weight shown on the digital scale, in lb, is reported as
157.4 lb
